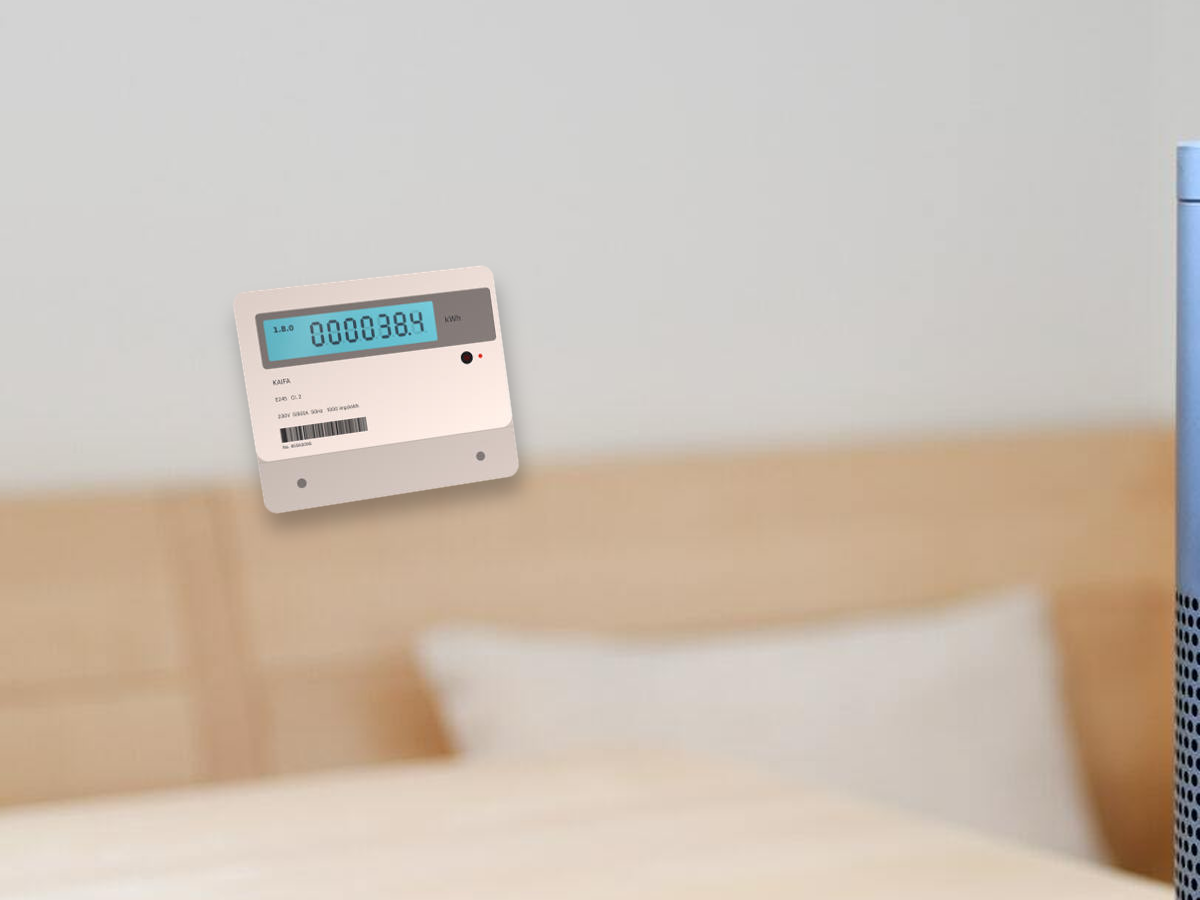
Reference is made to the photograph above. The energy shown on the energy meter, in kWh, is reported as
38.4 kWh
